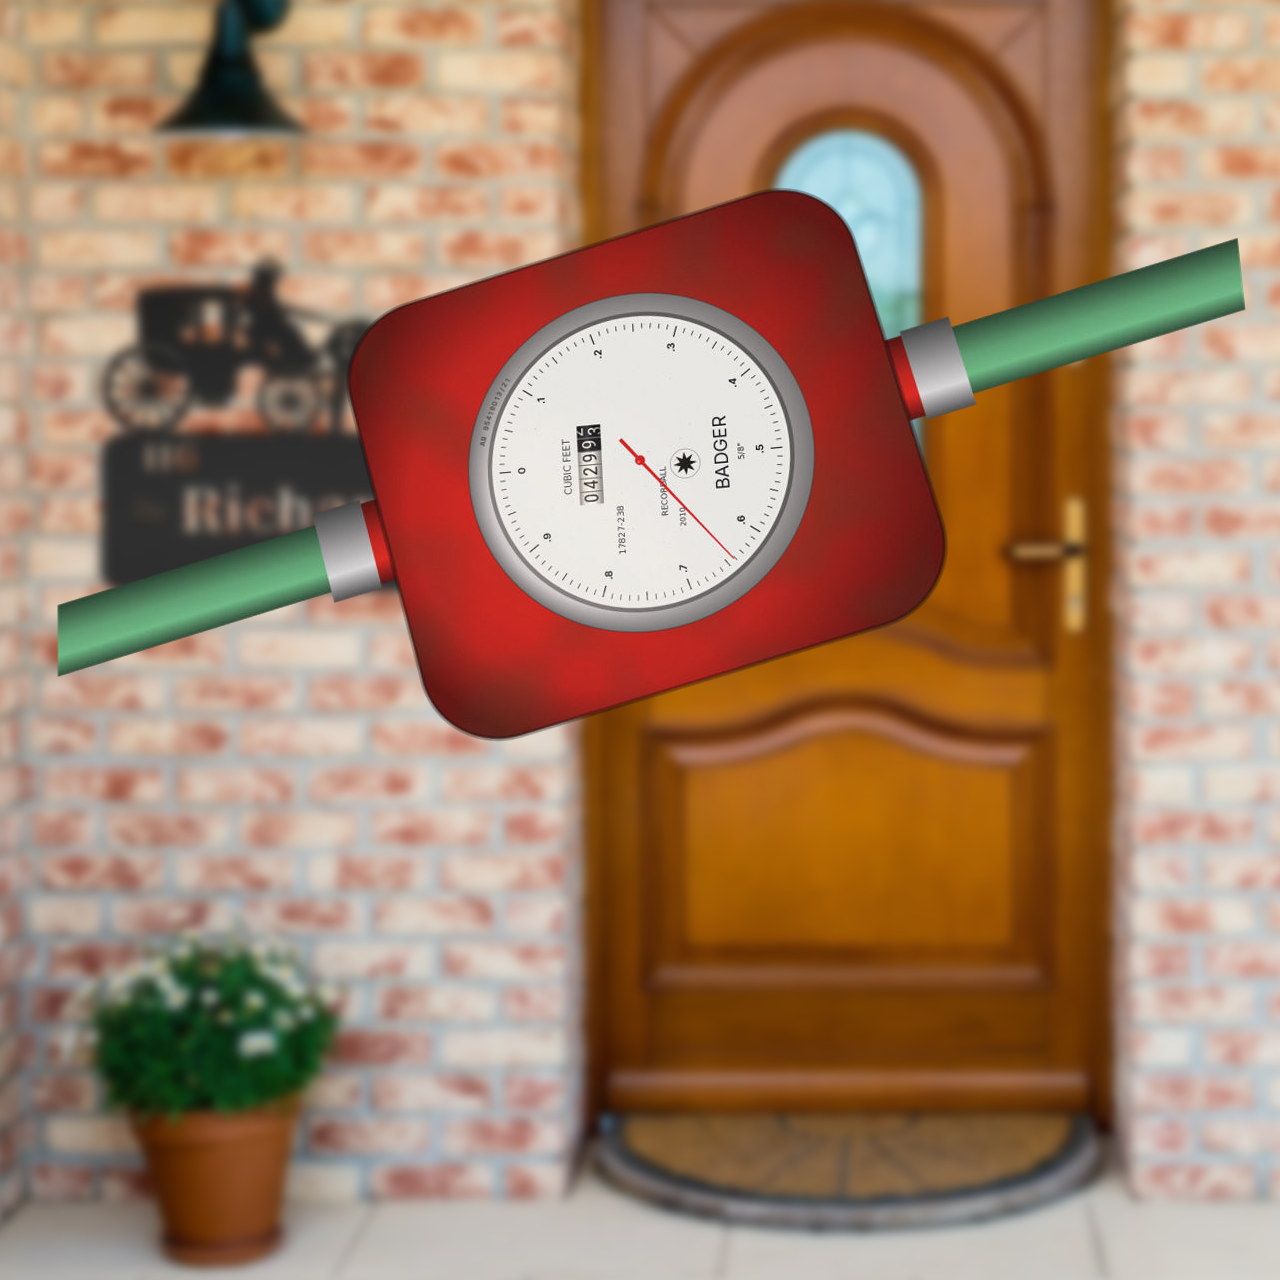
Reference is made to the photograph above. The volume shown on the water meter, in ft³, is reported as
42992.64 ft³
